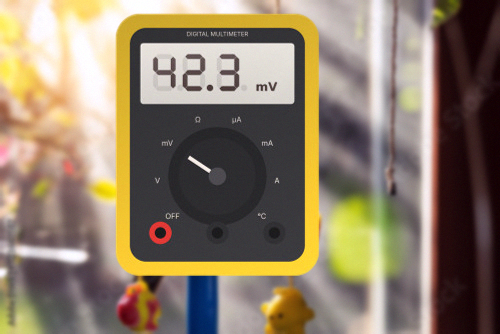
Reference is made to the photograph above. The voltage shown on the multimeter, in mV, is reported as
42.3 mV
